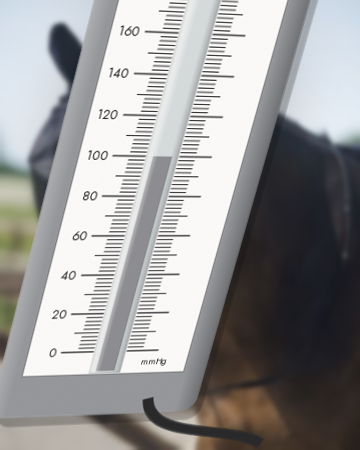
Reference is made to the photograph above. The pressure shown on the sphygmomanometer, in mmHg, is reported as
100 mmHg
